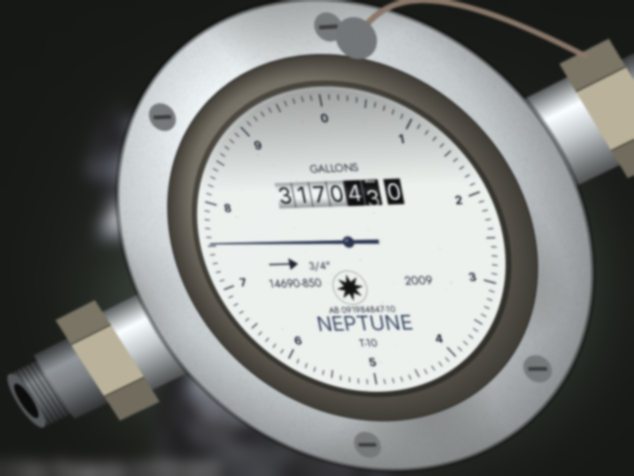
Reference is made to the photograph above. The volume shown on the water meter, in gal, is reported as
3170427.5 gal
